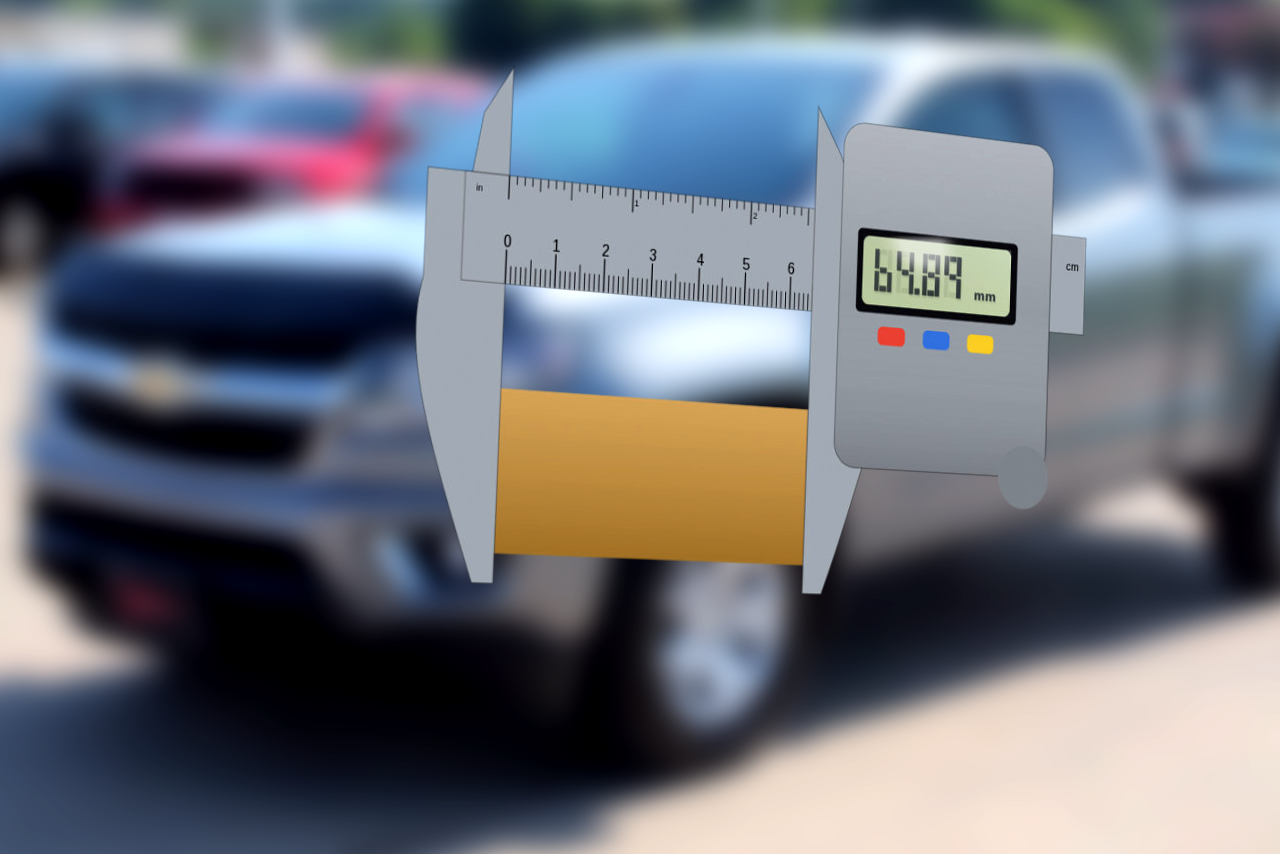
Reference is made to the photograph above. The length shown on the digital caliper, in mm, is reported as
64.89 mm
